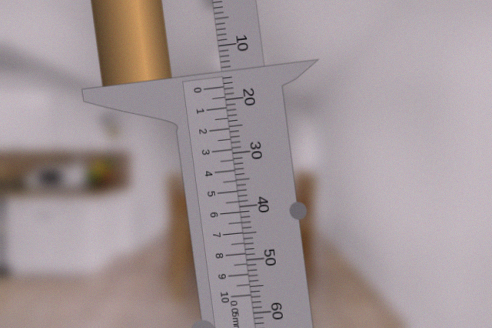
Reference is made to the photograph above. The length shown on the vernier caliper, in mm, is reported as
17.6 mm
